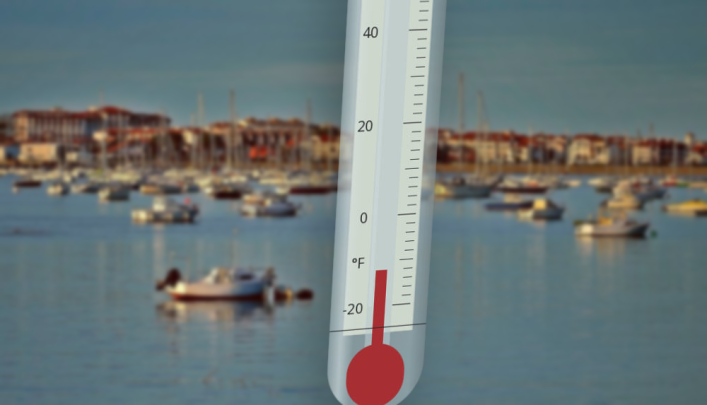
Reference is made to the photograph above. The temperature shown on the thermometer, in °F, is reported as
-12 °F
